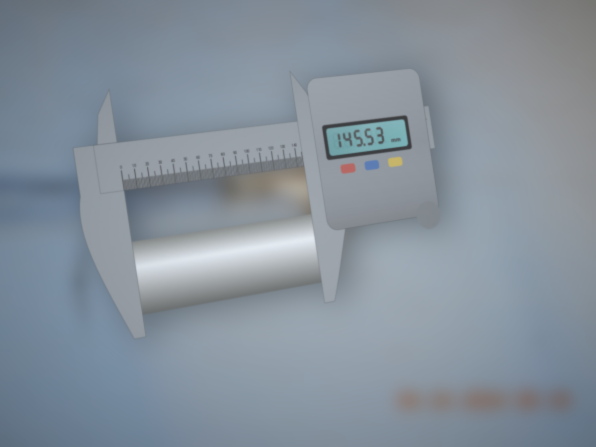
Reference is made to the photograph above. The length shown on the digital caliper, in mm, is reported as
145.53 mm
